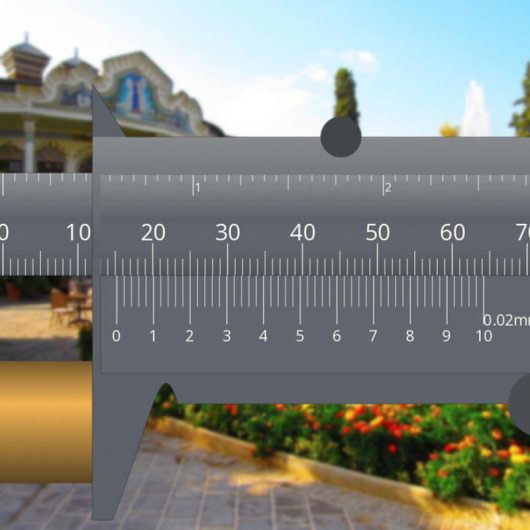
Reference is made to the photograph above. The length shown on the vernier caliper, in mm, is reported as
15.2 mm
